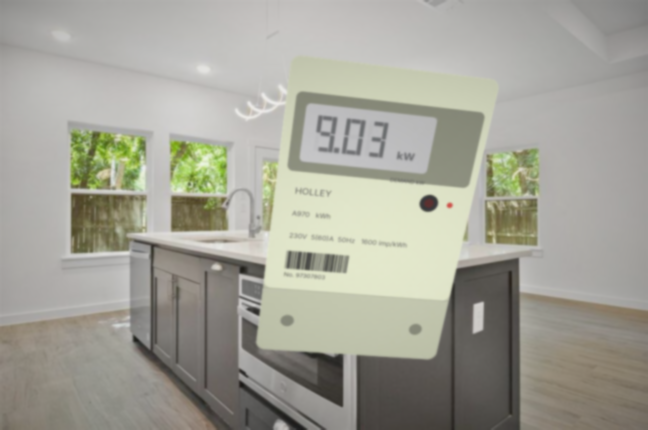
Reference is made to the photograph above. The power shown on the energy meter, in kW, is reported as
9.03 kW
